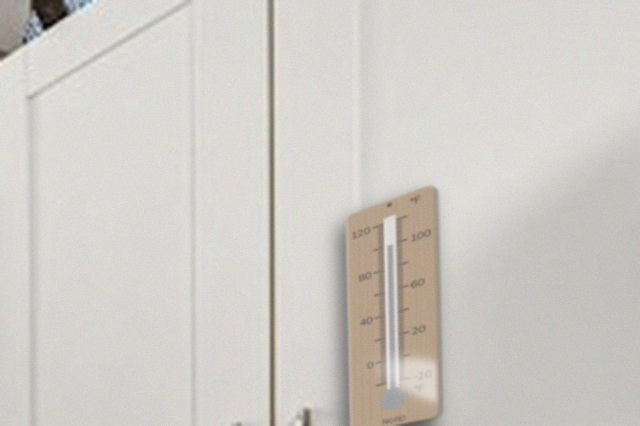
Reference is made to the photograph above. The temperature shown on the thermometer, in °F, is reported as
100 °F
